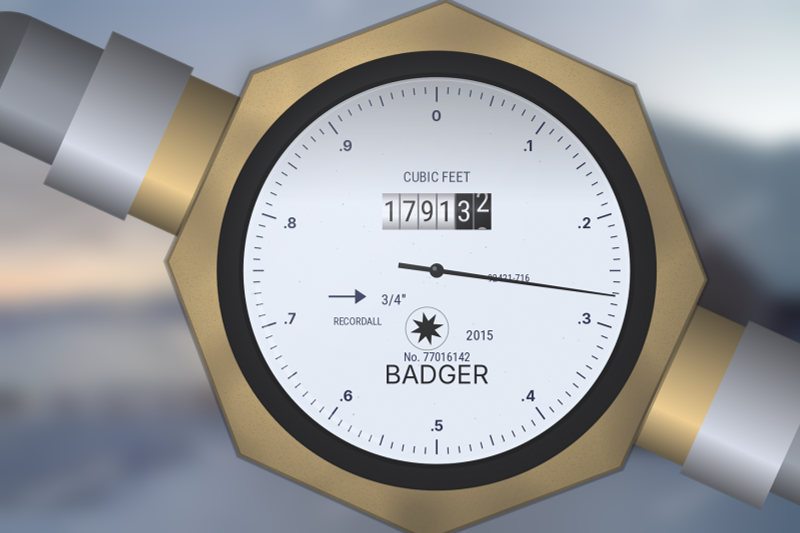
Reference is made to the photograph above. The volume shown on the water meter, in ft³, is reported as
179132.27 ft³
